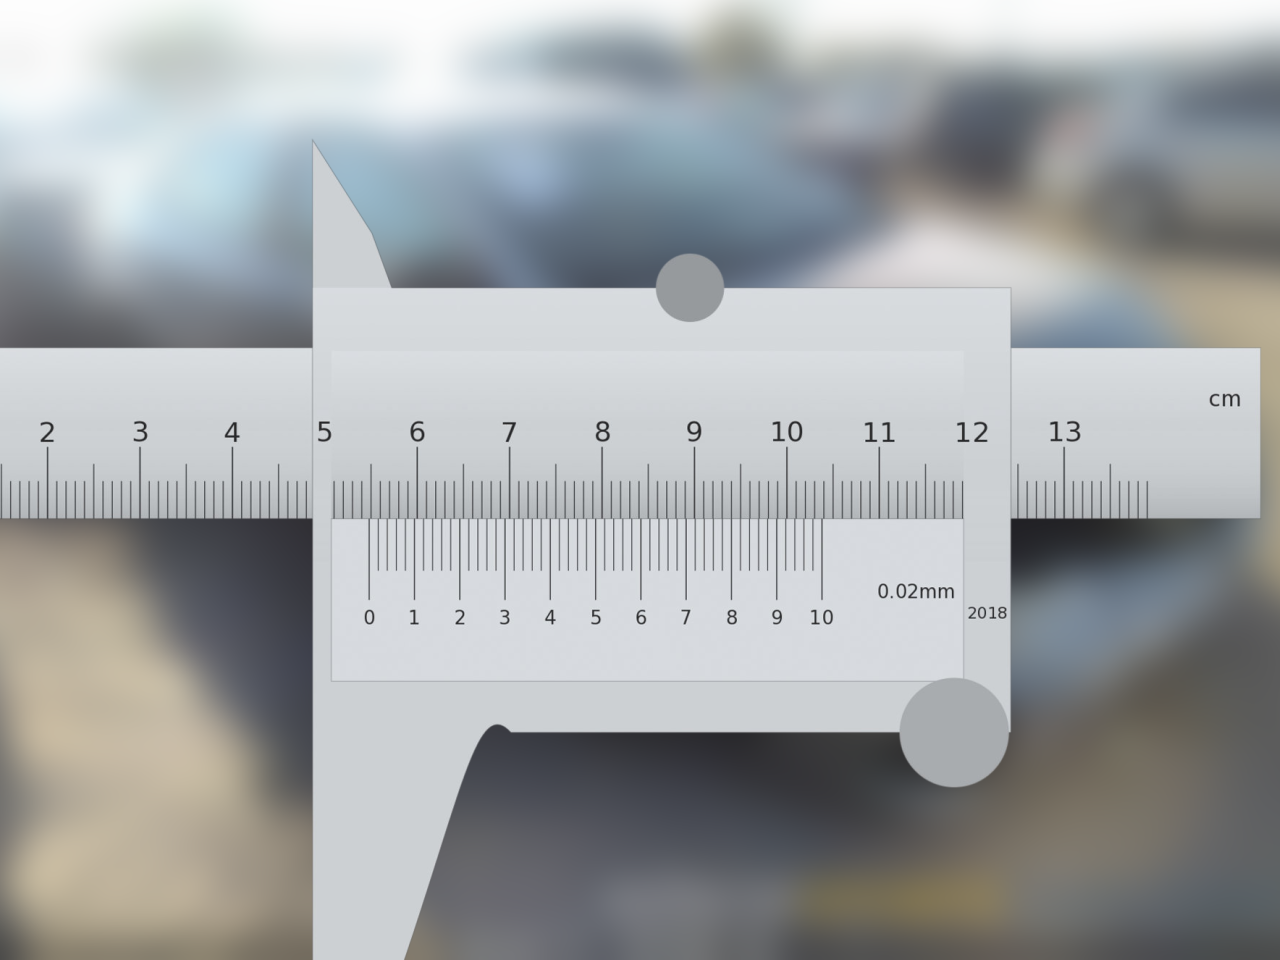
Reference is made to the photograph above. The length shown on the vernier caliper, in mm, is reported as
54.8 mm
